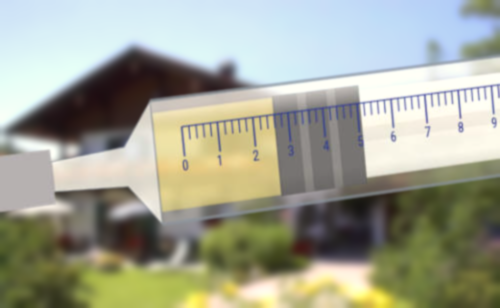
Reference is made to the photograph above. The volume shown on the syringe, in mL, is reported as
2.6 mL
